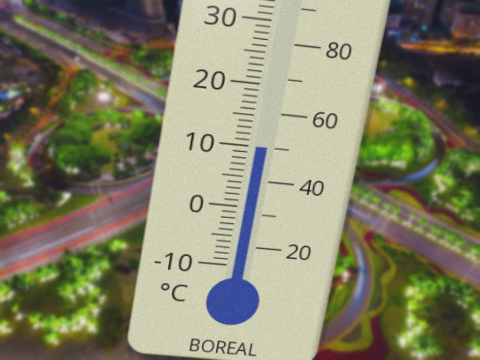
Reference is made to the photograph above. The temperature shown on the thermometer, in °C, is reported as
10 °C
